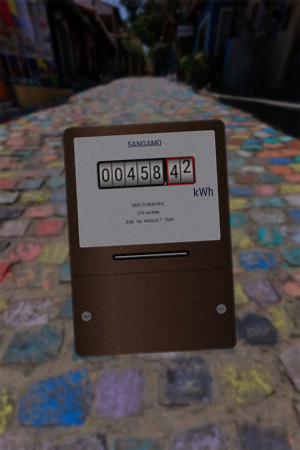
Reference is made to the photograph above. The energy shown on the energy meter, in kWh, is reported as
458.42 kWh
